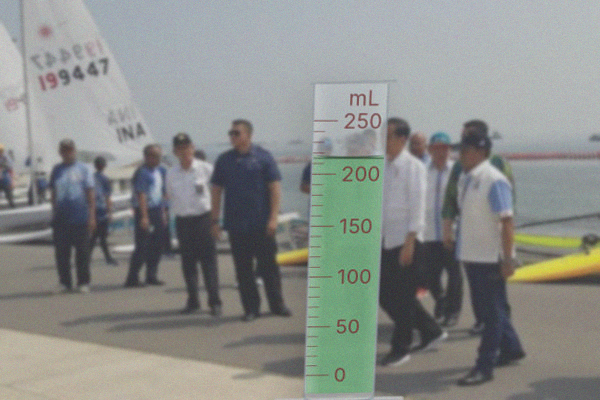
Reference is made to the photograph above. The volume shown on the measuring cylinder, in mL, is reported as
215 mL
